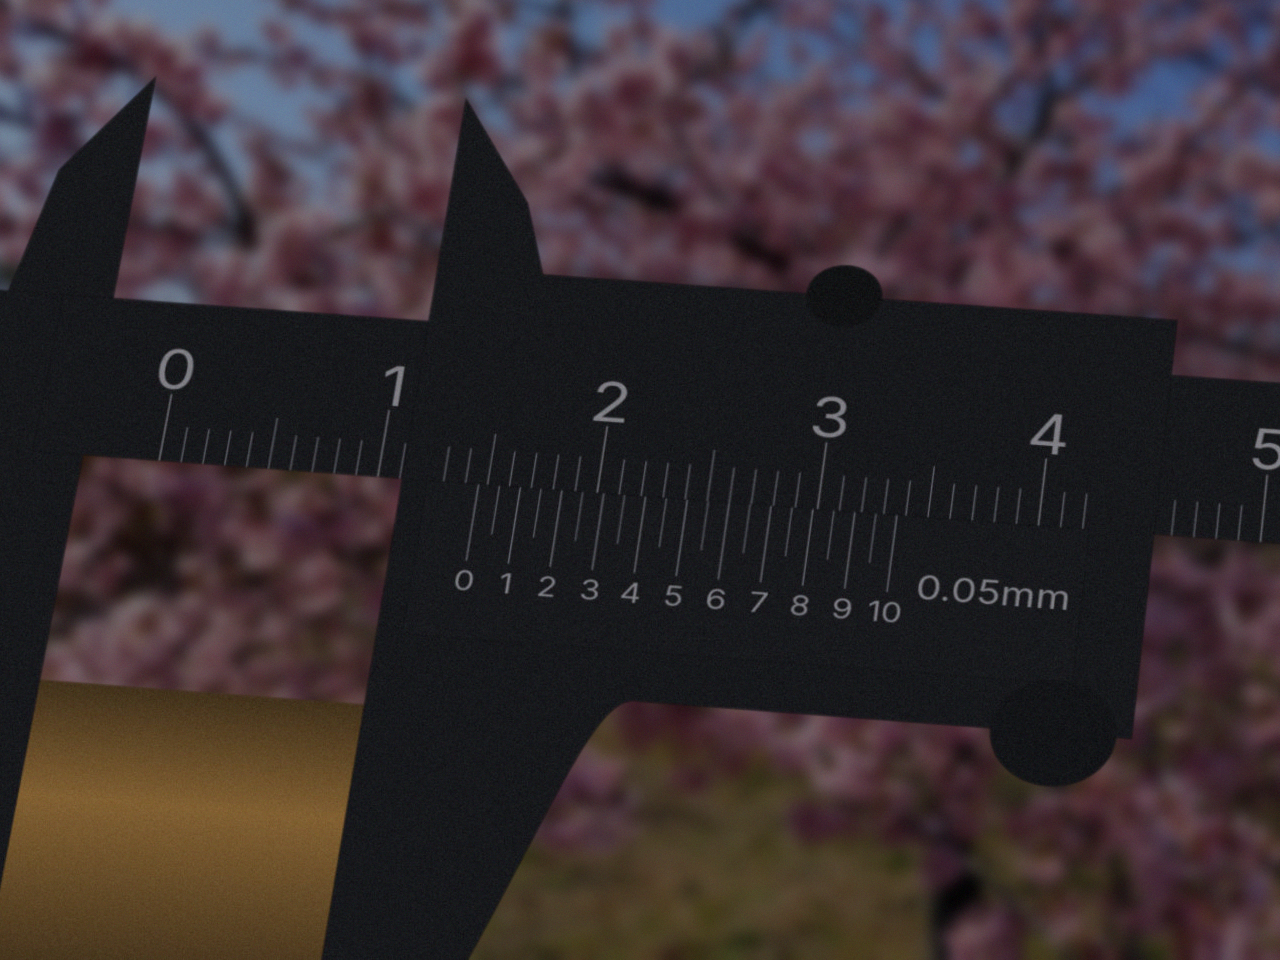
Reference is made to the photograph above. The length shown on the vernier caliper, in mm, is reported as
14.6 mm
